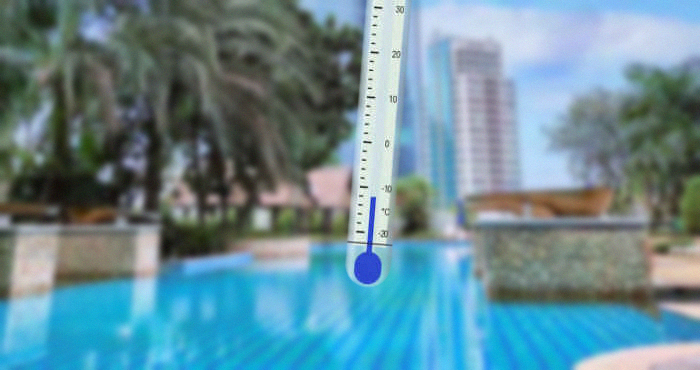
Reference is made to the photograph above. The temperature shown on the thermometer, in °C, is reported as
-12 °C
